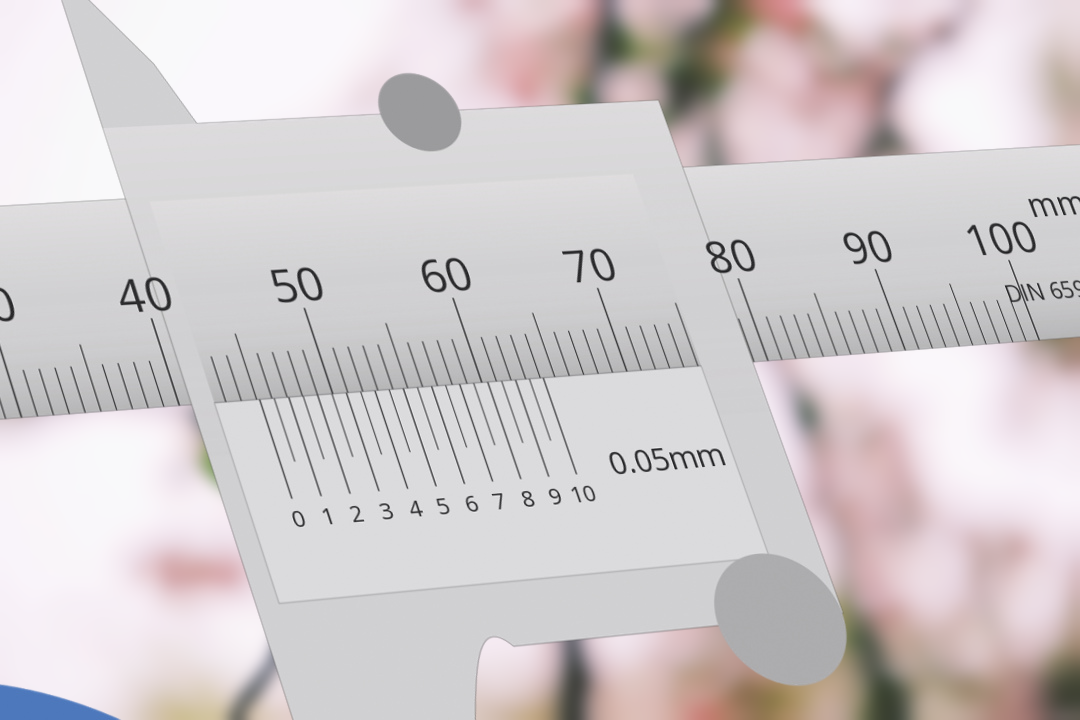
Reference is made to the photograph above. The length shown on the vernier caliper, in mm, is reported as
45.2 mm
